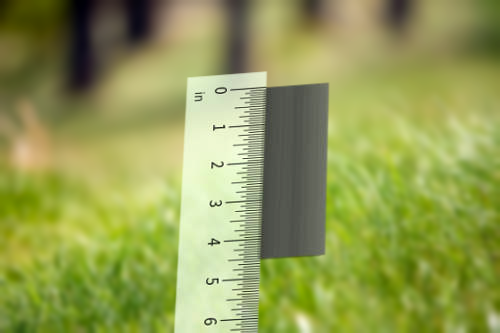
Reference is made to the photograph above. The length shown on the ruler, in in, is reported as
4.5 in
